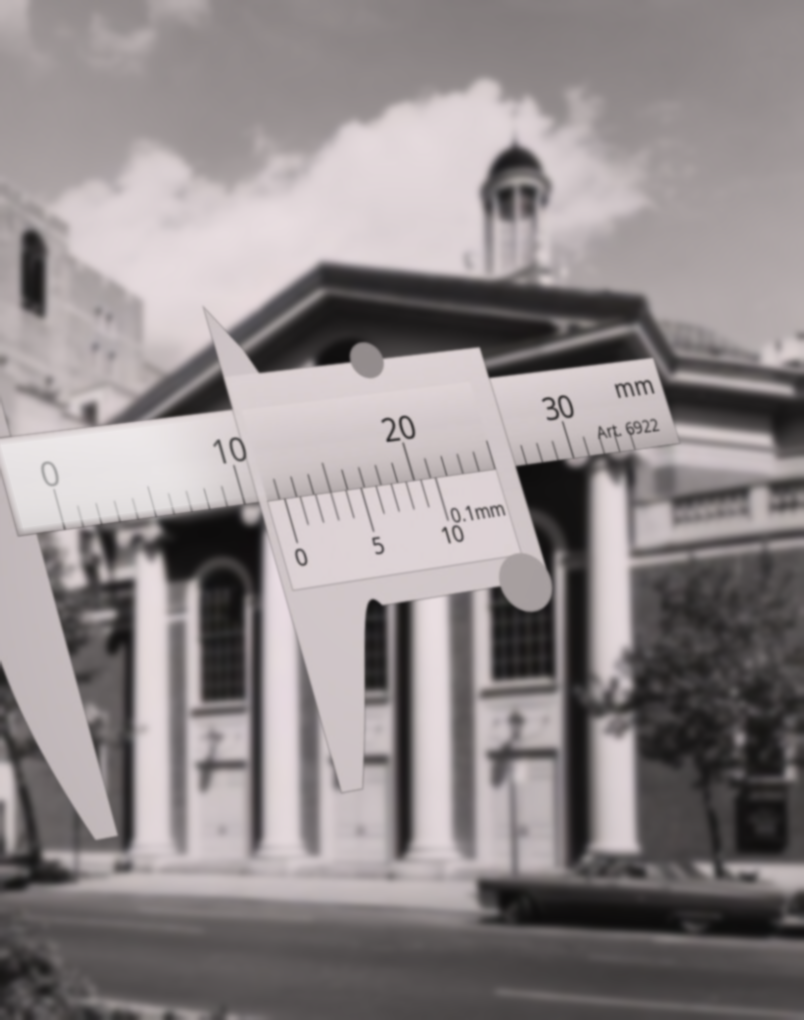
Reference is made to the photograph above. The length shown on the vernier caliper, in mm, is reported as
12.3 mm
